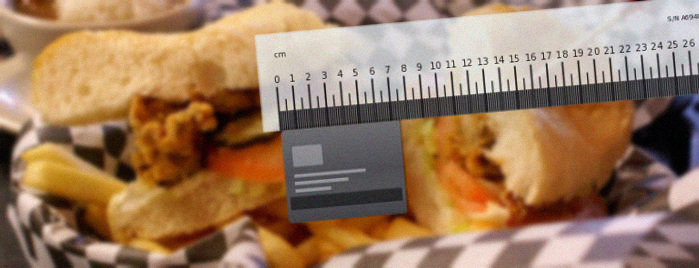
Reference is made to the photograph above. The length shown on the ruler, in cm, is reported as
7.5 cm
